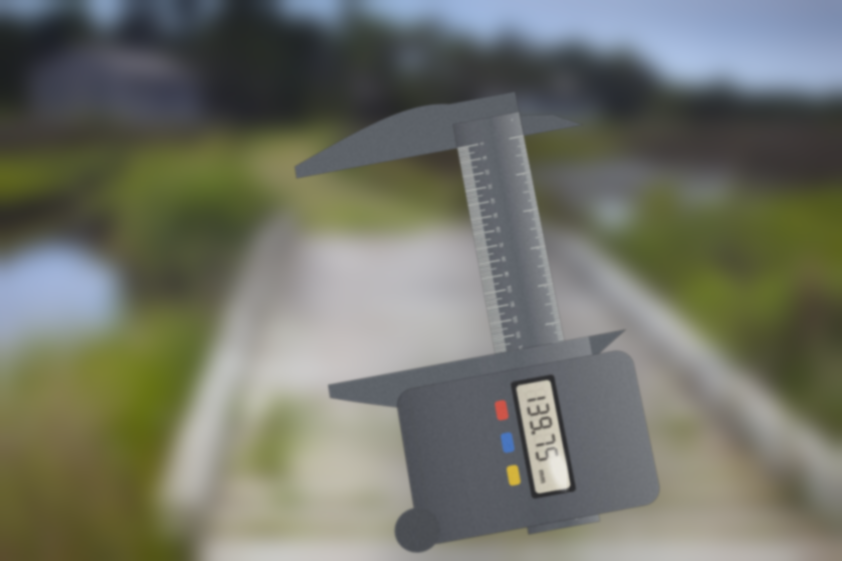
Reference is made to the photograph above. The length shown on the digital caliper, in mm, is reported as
139.75 mm
